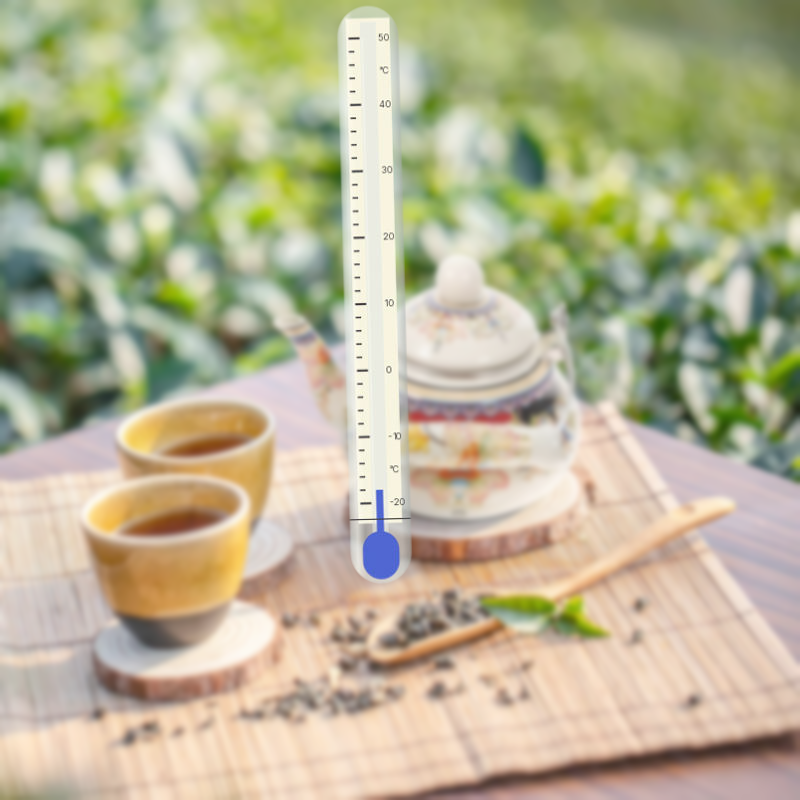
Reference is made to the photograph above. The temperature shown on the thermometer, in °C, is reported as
-18 °C
